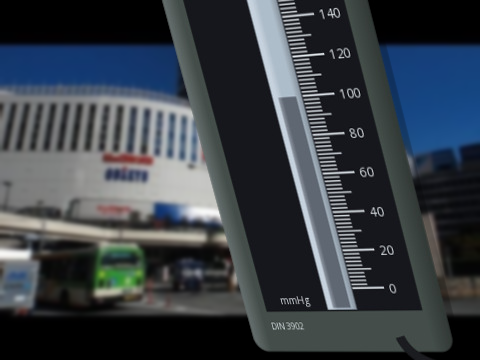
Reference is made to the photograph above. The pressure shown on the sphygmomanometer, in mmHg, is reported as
100 mmHg
